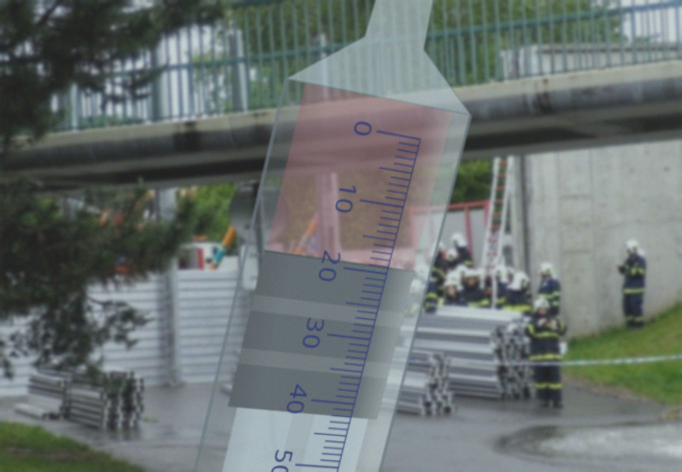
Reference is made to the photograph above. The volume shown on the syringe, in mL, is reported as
19 mL
